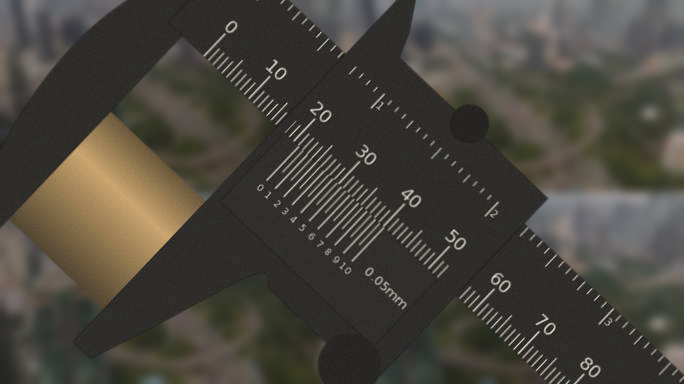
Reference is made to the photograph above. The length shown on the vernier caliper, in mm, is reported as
21.2 mm
